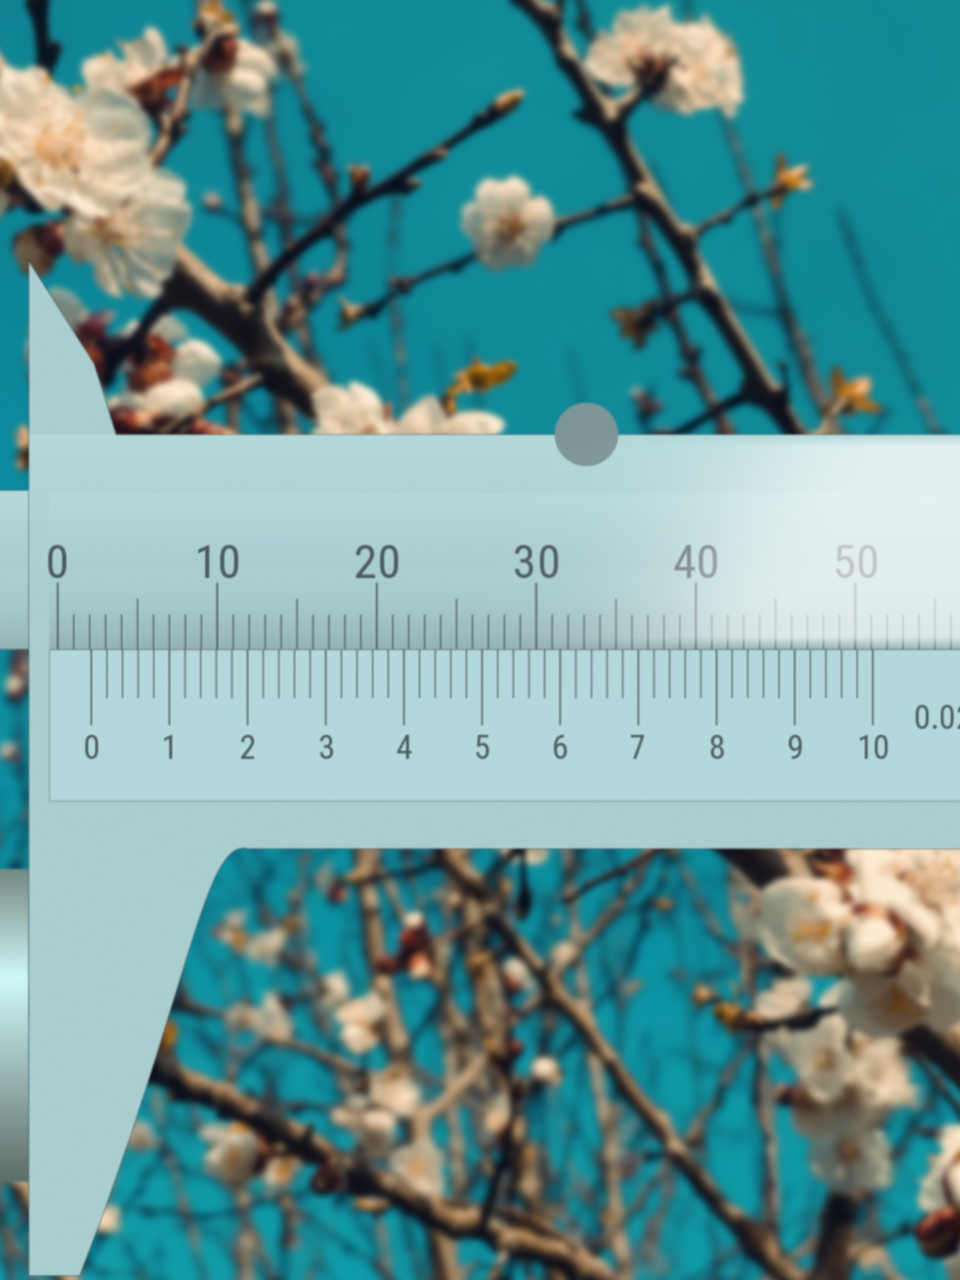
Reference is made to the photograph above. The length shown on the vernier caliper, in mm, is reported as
2.1 mm
